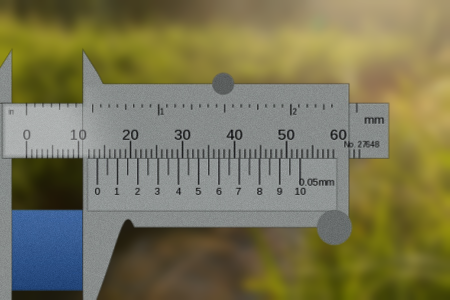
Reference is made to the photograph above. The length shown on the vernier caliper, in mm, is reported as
13.6 mm
